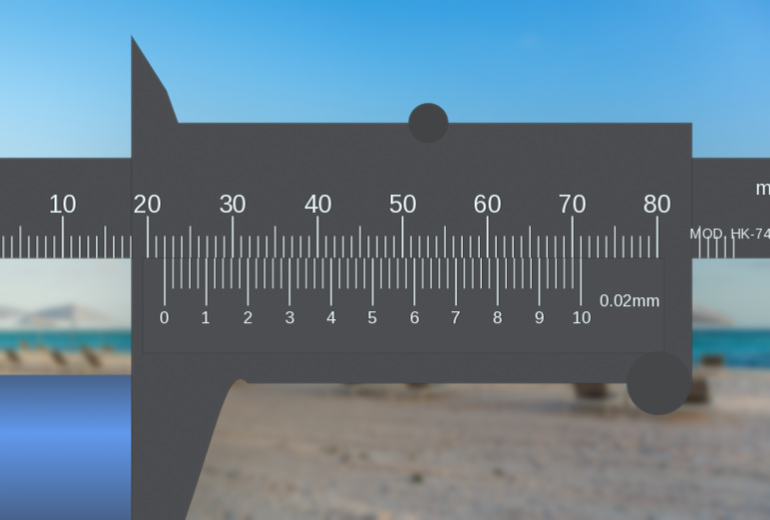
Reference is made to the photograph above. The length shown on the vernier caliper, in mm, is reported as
22.0 mm
